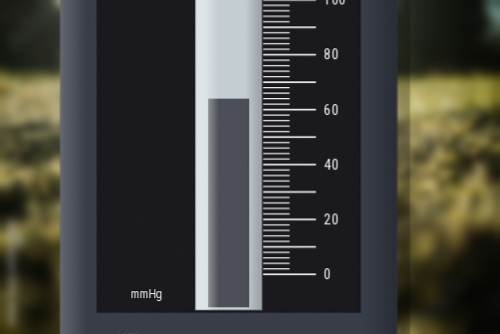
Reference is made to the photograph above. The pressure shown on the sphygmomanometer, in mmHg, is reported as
64 mmHg
